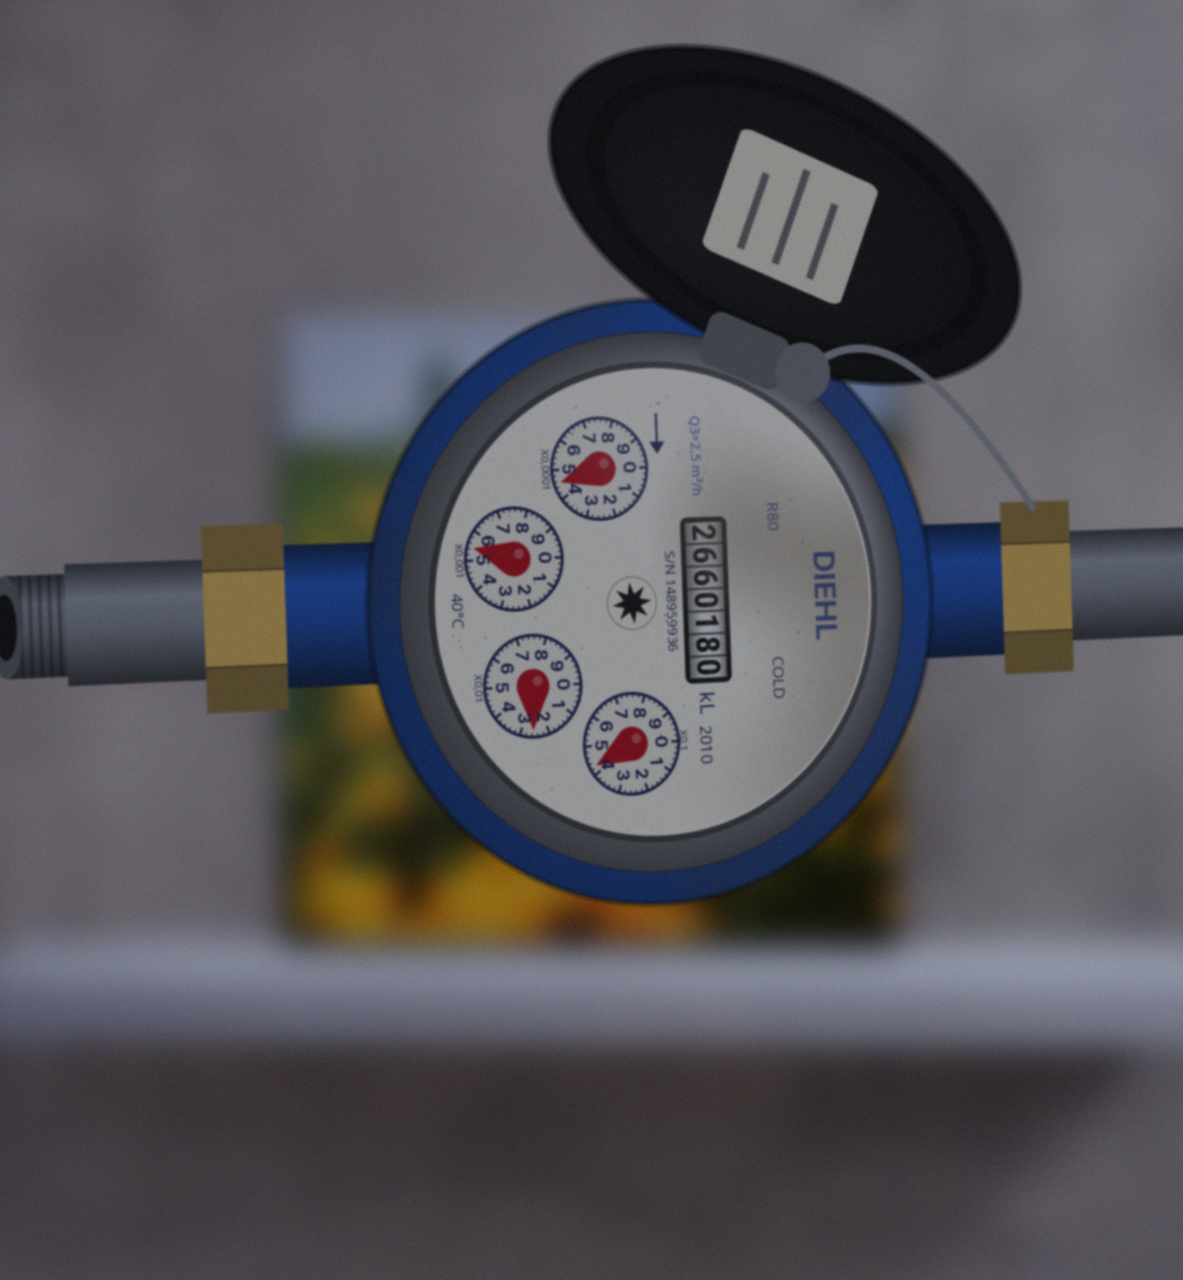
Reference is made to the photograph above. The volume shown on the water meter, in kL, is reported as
2660180.4254 kL
